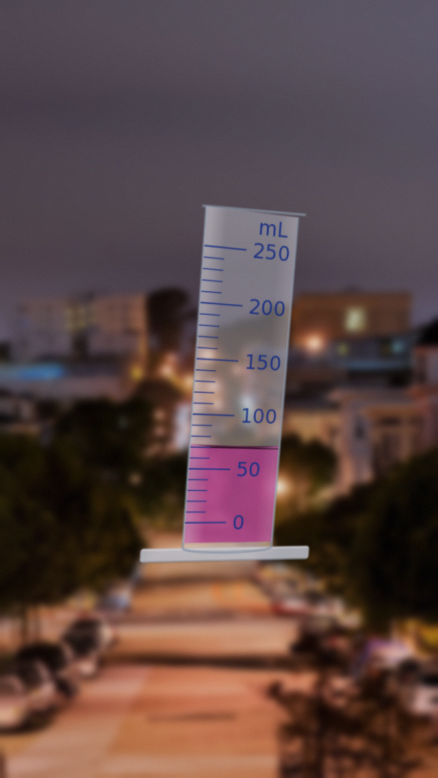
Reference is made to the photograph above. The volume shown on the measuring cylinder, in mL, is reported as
70 mL
